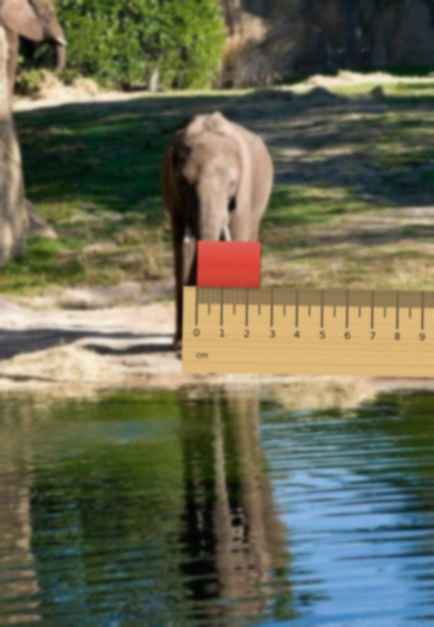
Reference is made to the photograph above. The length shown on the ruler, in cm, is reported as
2.5 cm
